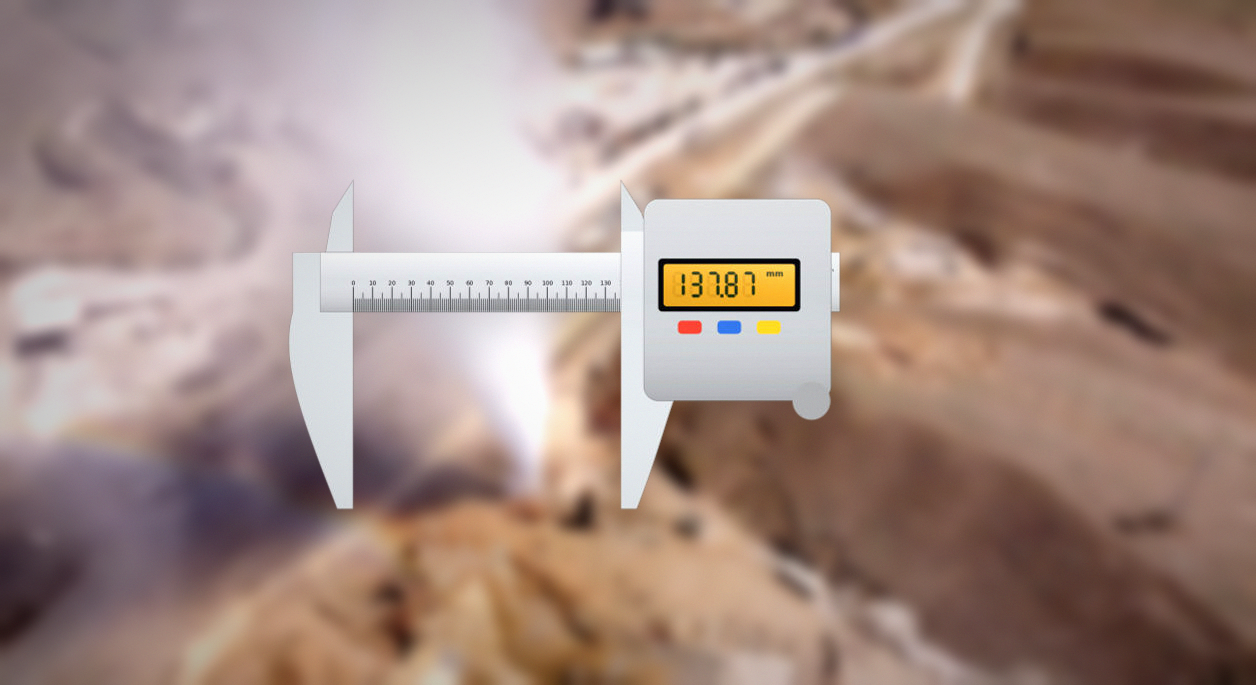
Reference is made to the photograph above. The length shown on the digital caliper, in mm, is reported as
137.87 mm
